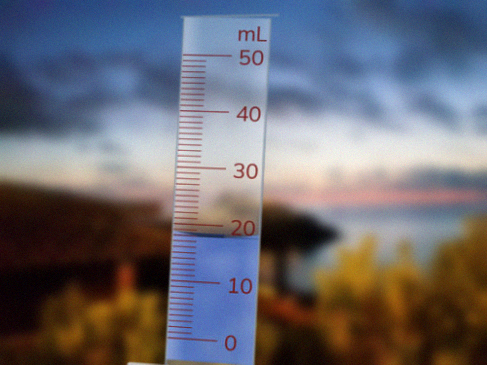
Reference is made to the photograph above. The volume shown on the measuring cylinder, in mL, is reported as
18 mL
